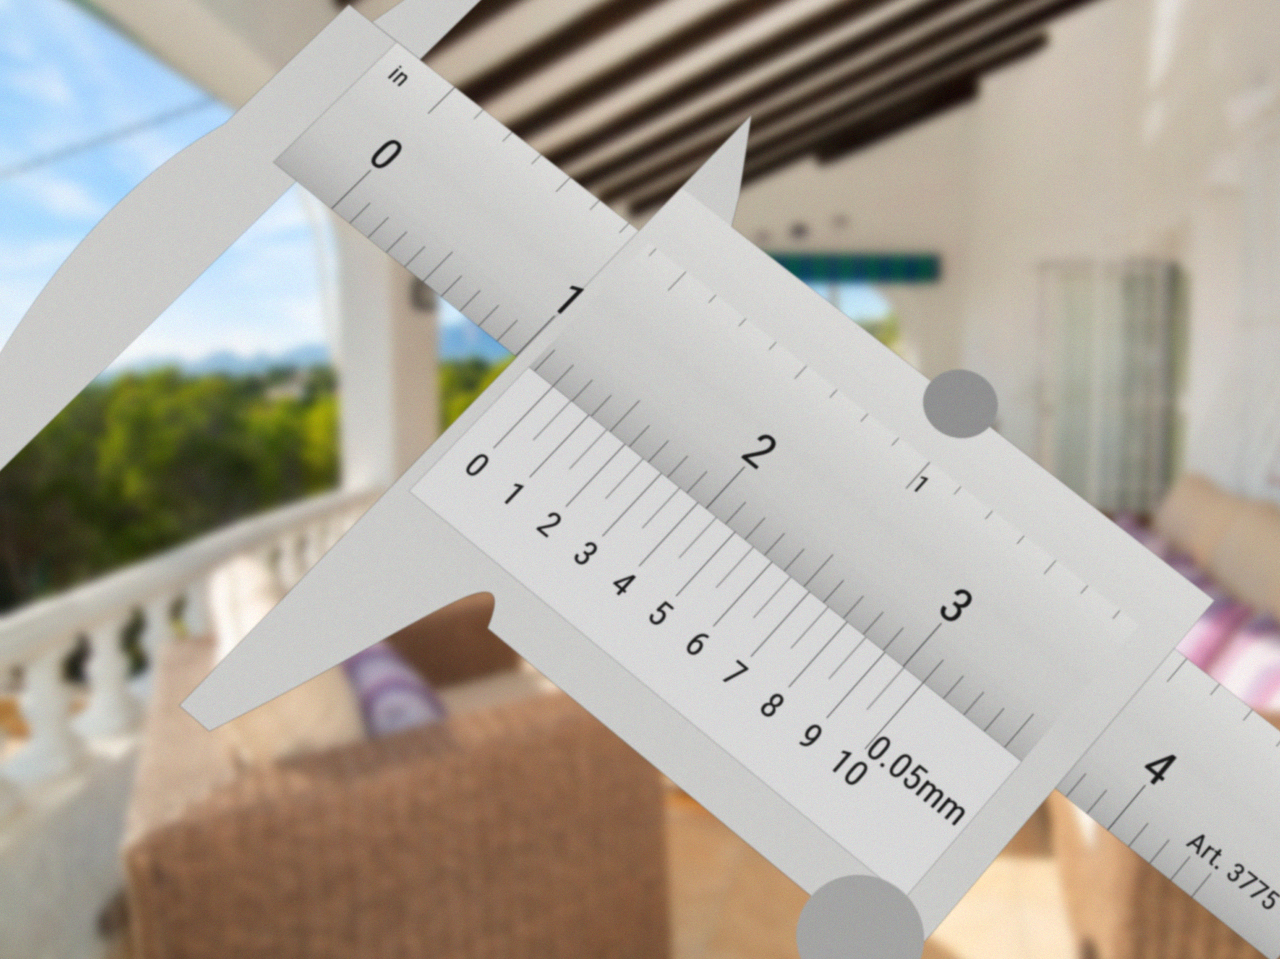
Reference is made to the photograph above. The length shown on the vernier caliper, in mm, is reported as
12.0 mm
